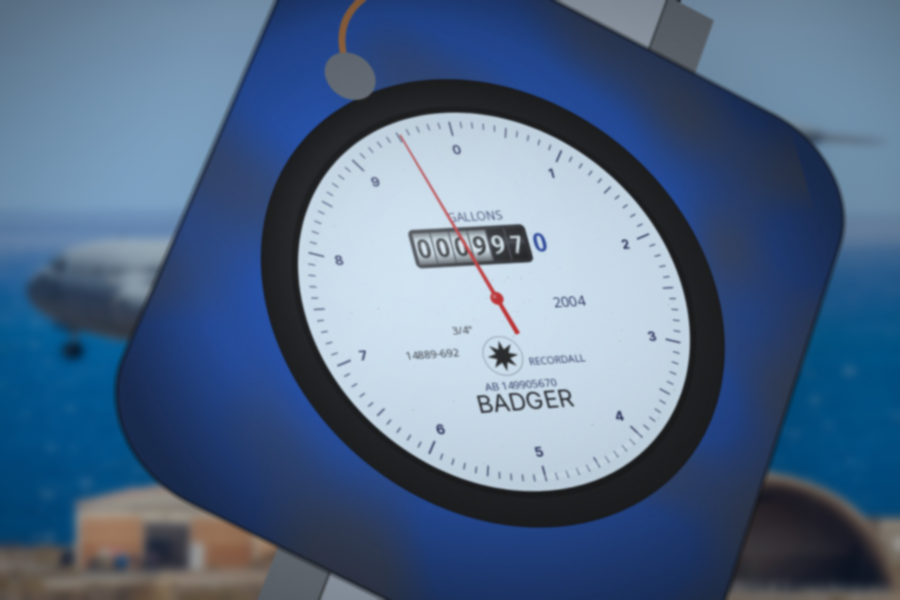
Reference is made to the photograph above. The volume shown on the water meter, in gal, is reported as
9969.5 gal
